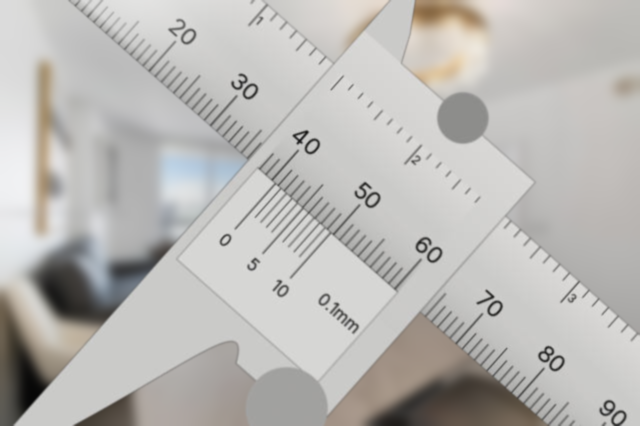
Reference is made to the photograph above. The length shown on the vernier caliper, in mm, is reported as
40.6 mm
